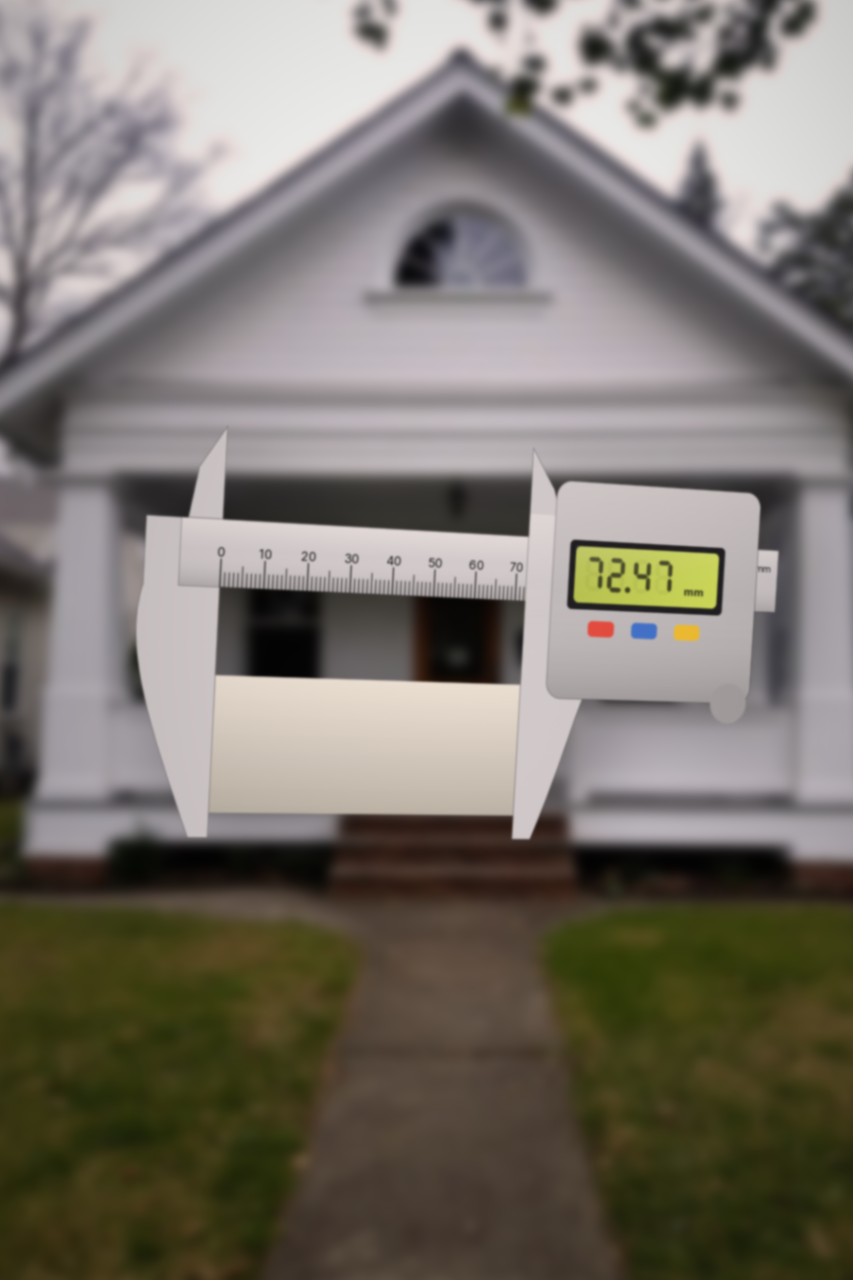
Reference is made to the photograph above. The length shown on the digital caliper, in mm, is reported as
72.47 mm
